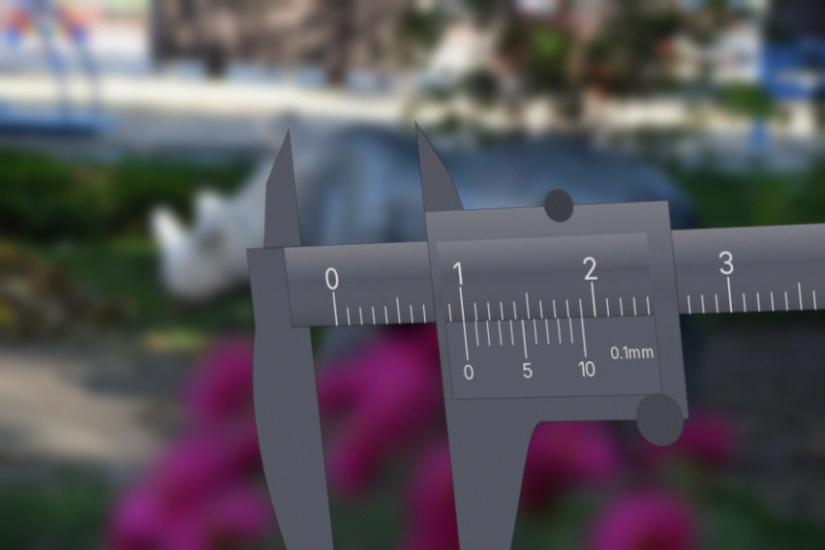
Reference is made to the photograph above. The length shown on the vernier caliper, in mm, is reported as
10.0 mm
